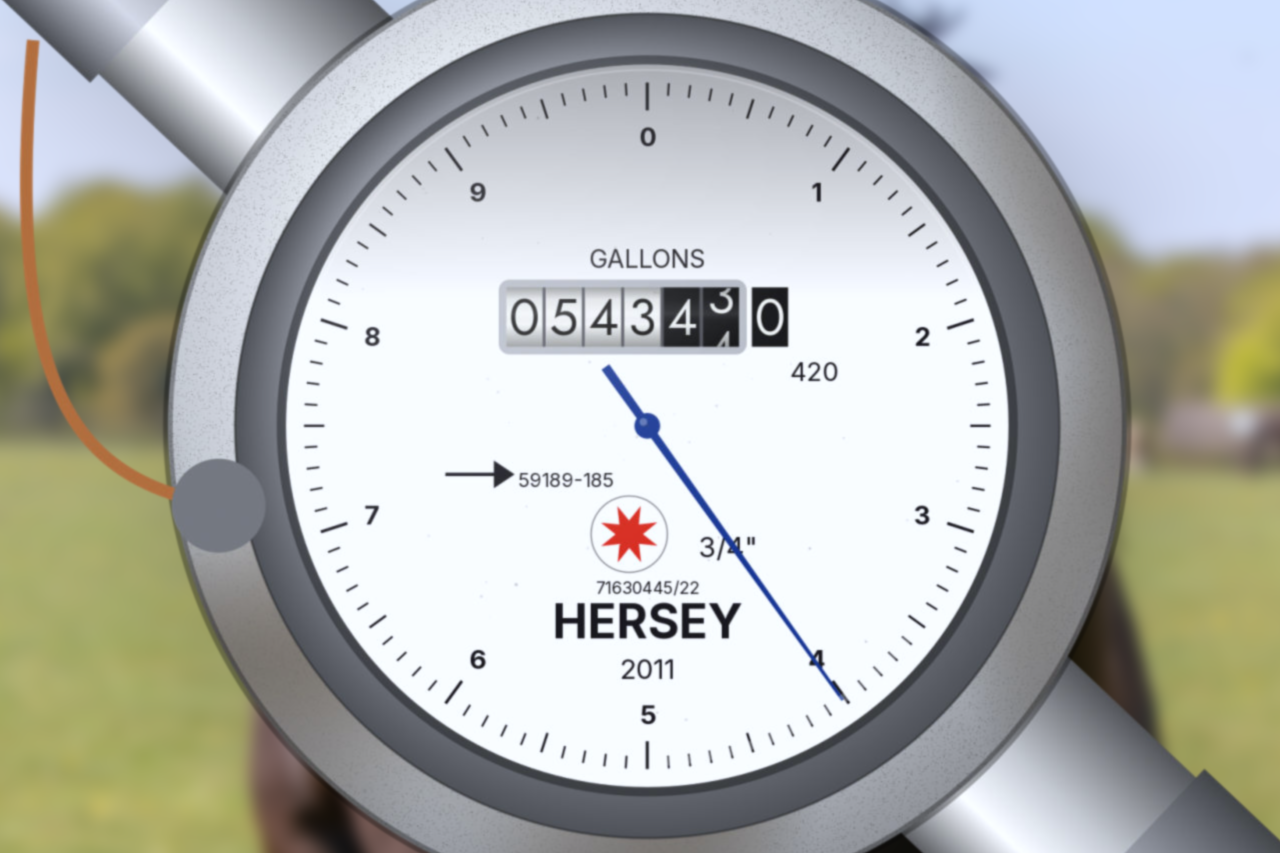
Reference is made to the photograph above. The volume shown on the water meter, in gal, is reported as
543434.0 gal
